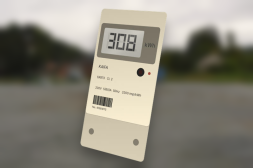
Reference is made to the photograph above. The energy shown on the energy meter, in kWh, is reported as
308 kWh
